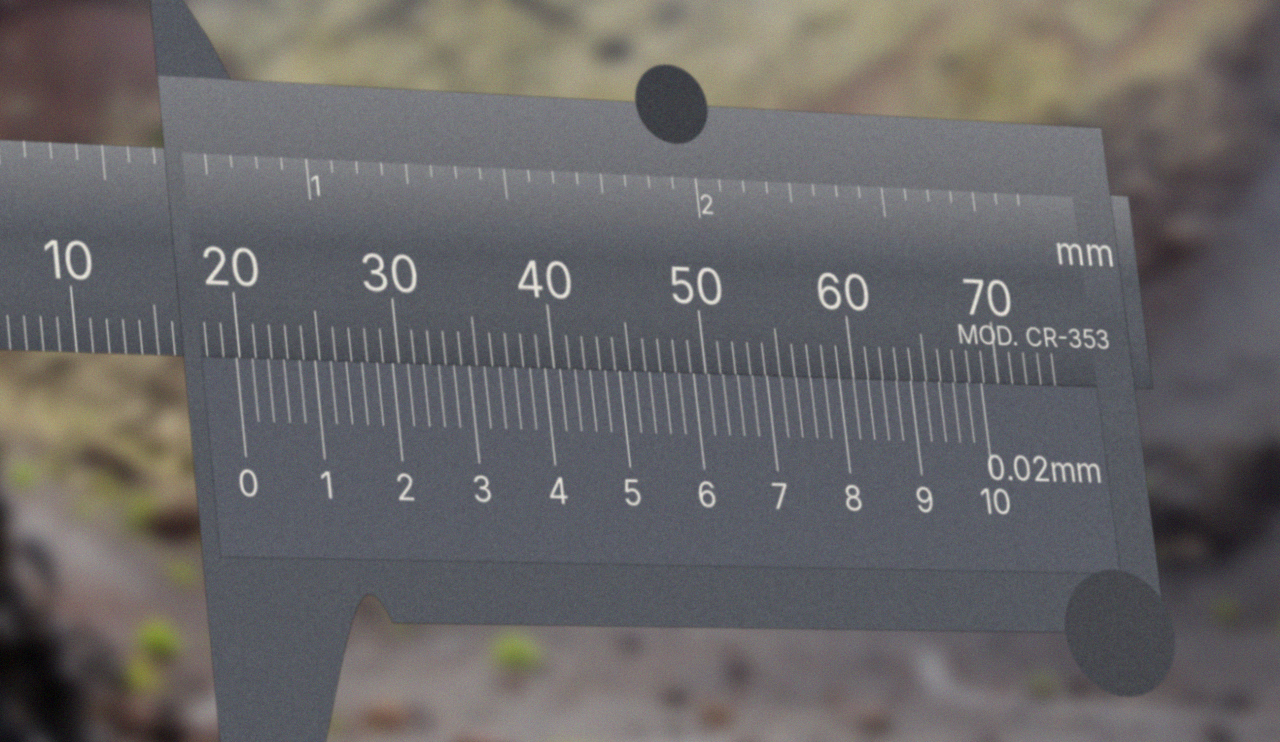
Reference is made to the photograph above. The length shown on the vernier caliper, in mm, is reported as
19.8 mm
